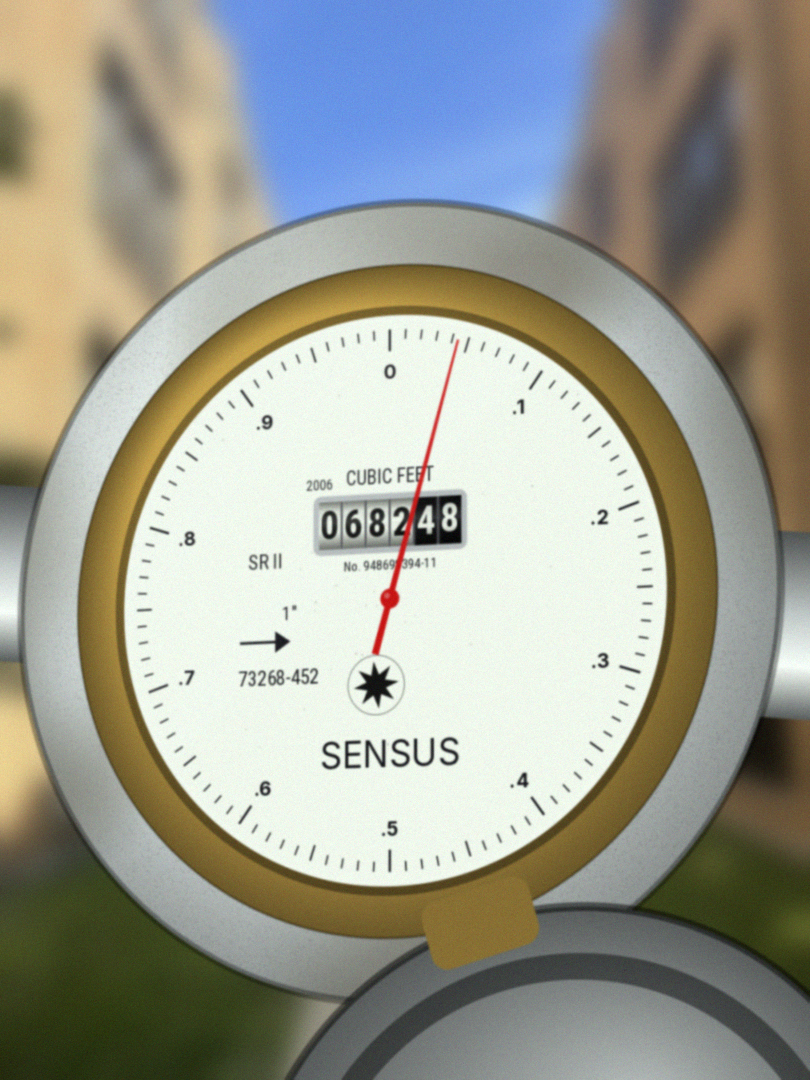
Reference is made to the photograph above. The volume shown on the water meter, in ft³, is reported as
68248.04 ft³
